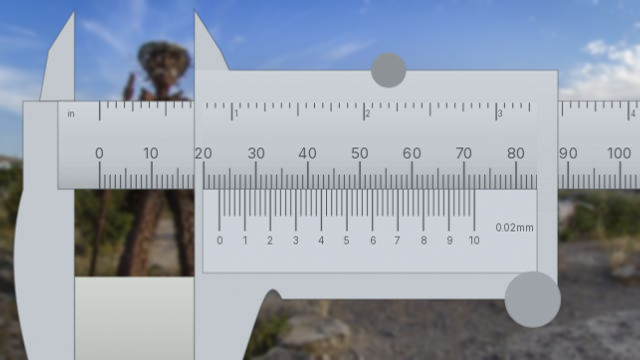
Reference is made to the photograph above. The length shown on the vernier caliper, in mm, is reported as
23.0 mm
